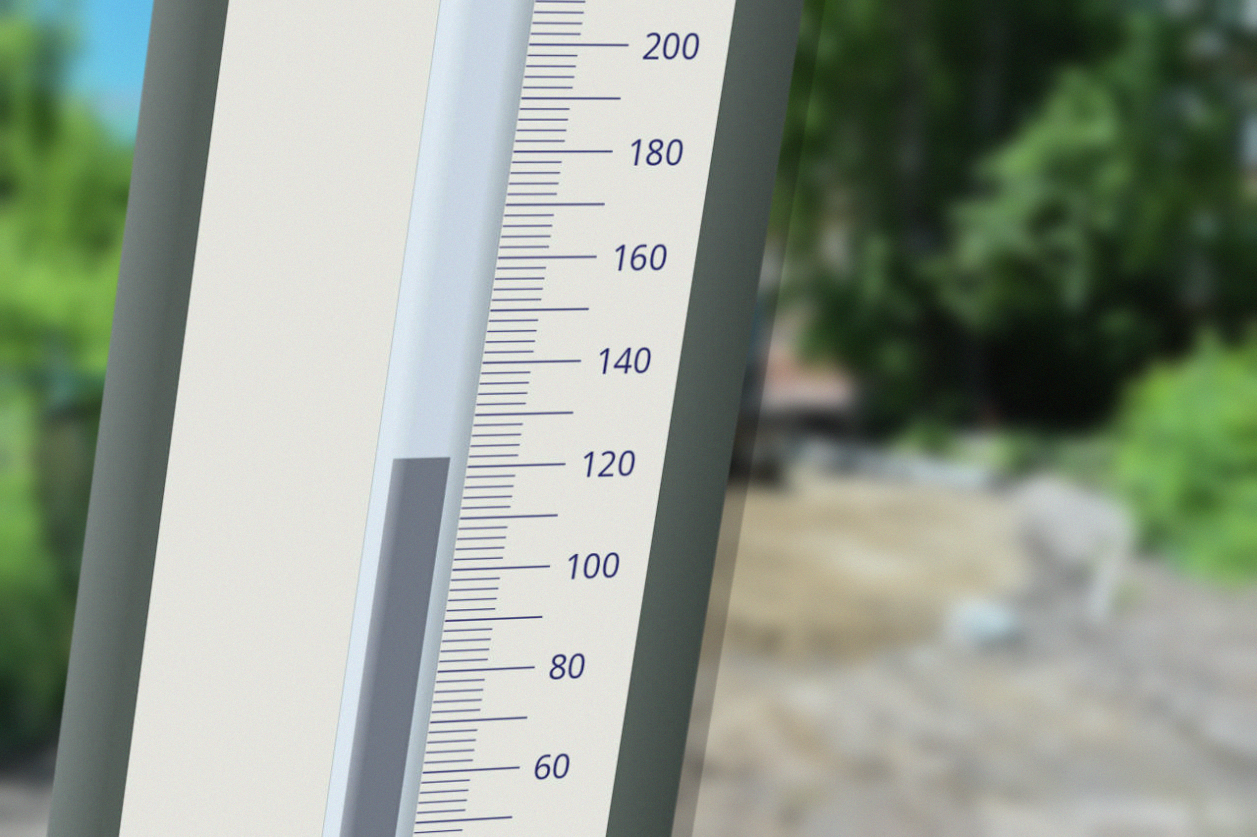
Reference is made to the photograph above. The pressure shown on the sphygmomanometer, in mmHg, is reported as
122 mmHg
